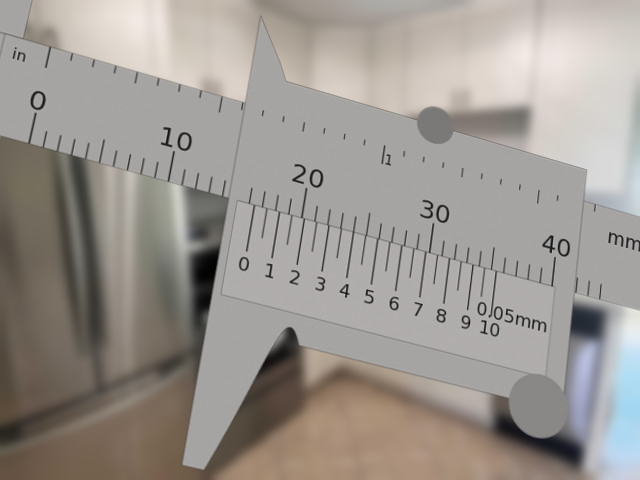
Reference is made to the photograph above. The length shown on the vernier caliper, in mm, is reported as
16.4 mm
